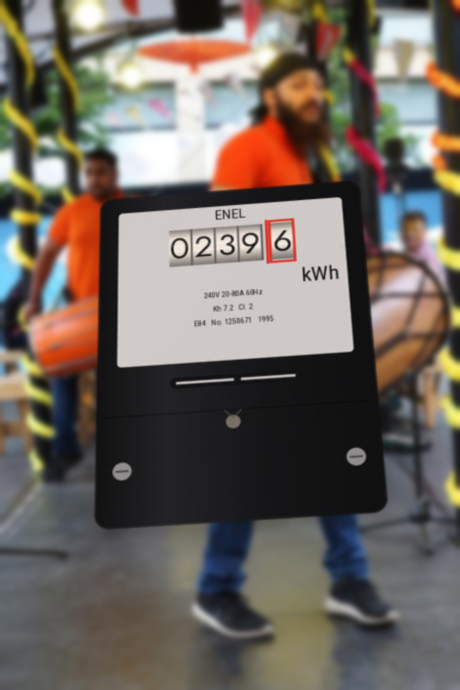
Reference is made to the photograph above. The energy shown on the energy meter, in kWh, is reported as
239.6 kWh
